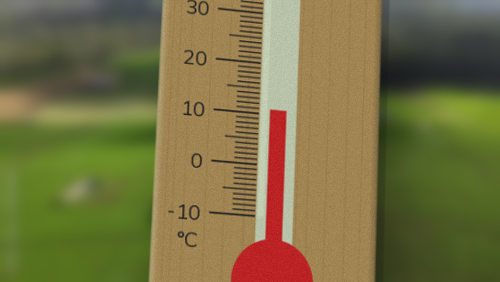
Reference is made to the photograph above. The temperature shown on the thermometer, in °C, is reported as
11 °C
